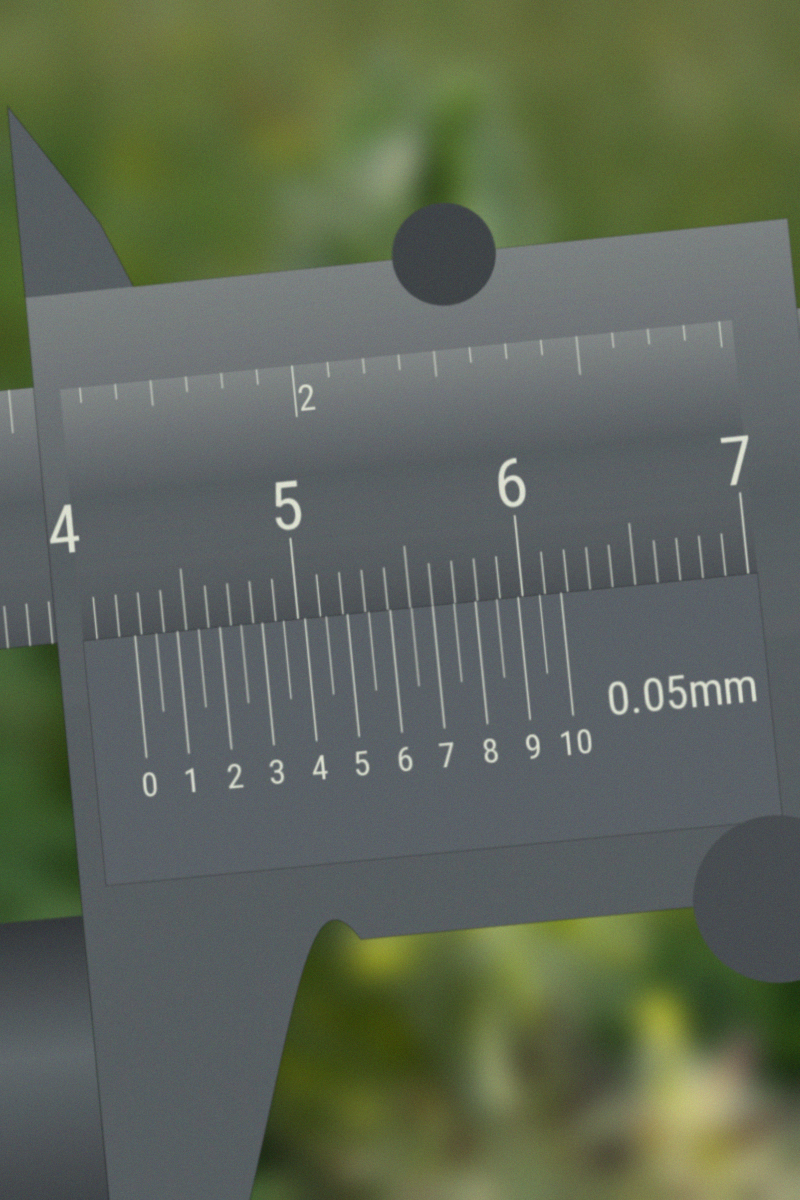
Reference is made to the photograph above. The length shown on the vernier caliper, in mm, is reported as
42.7 mm
